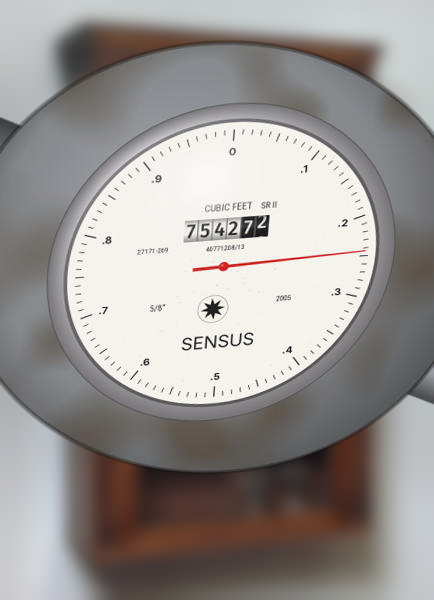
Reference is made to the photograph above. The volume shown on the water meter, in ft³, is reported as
754272.24 ft³
